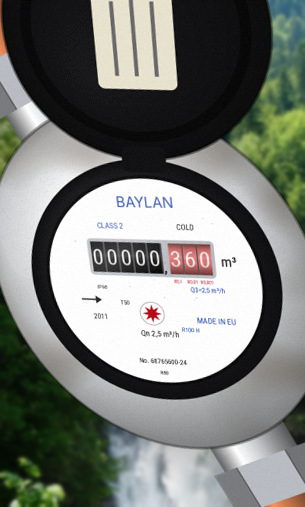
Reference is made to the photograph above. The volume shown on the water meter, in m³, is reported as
0.360 m³
